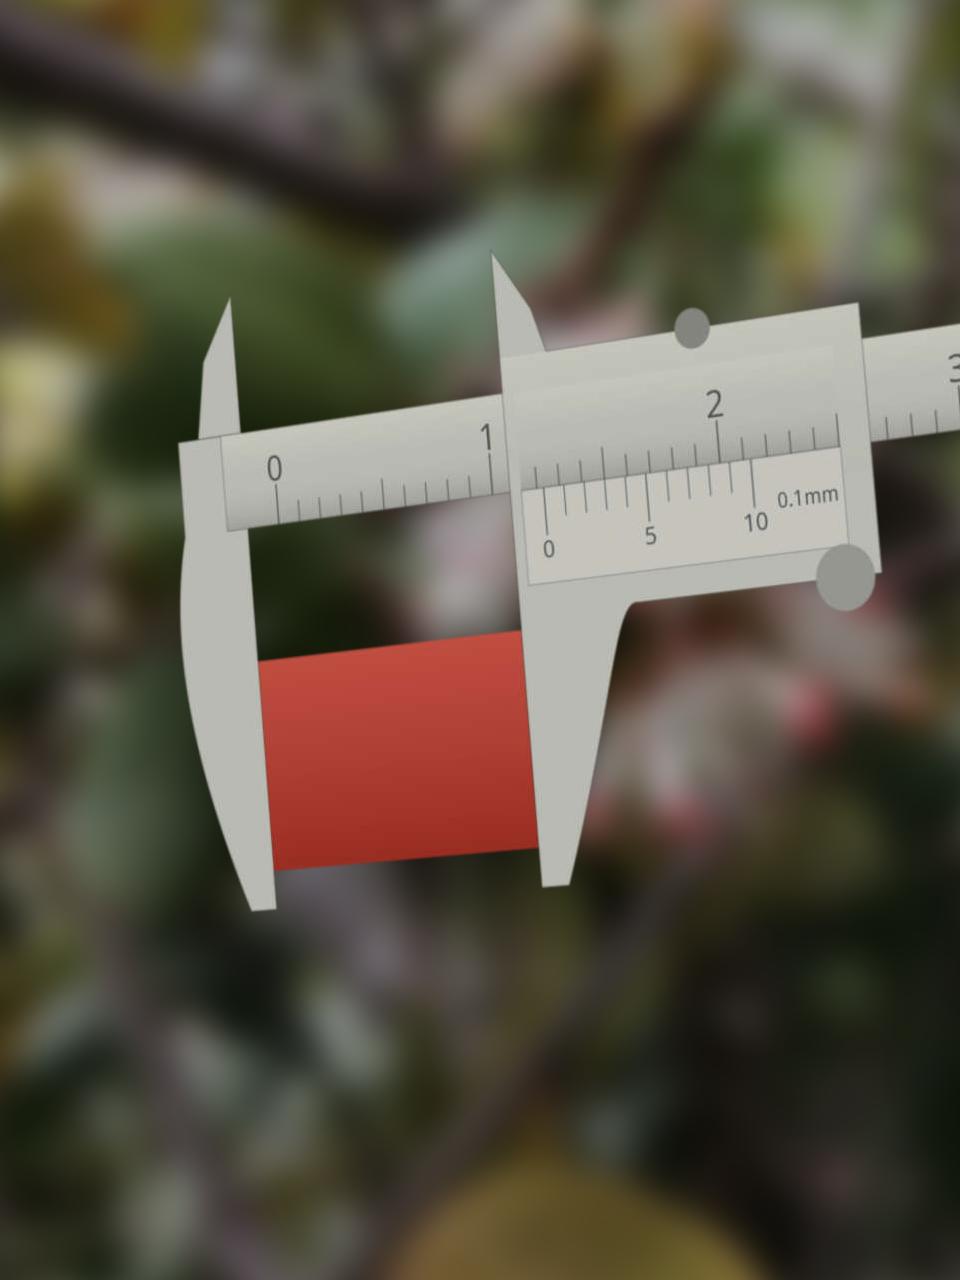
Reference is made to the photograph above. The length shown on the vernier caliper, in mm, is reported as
12.3 mm
